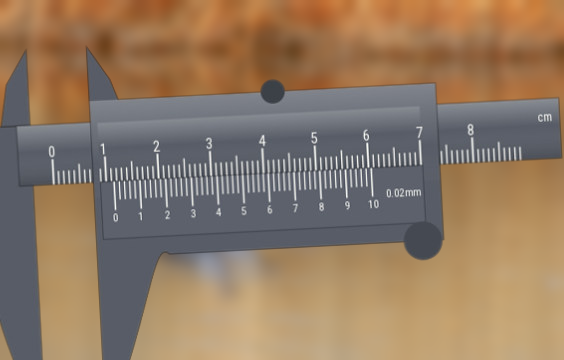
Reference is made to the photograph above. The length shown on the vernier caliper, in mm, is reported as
11.5 mm
